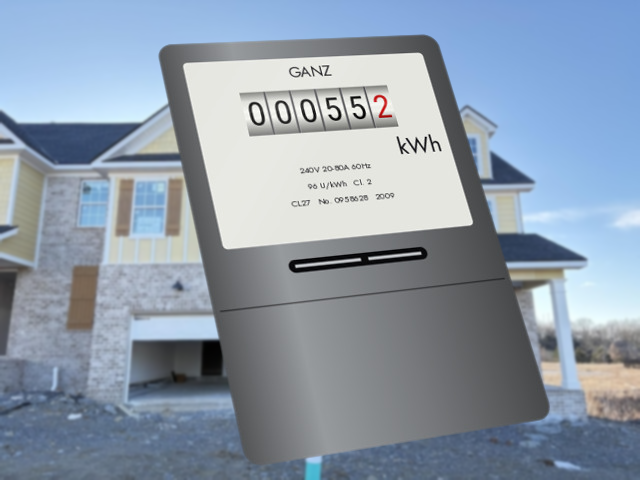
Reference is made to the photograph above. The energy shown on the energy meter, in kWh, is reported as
55.2 kWh
